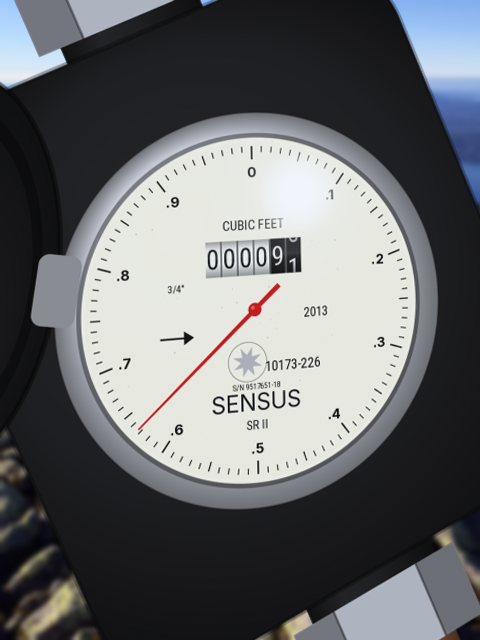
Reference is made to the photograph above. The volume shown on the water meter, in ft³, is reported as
90.63 ft³
